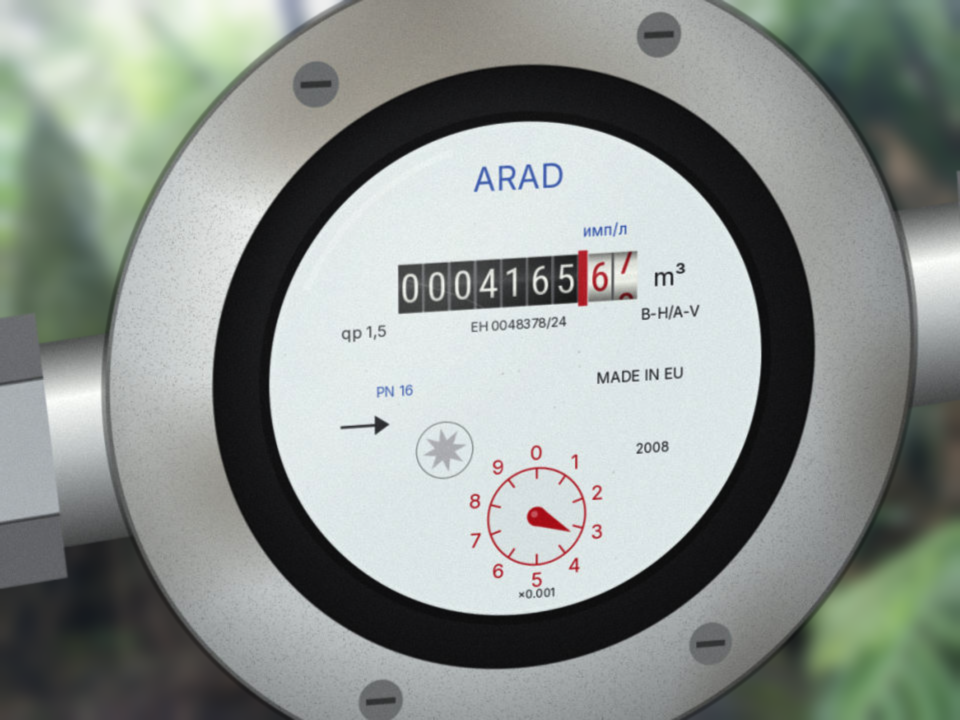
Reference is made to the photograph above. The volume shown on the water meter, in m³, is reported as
4165.673 m³
